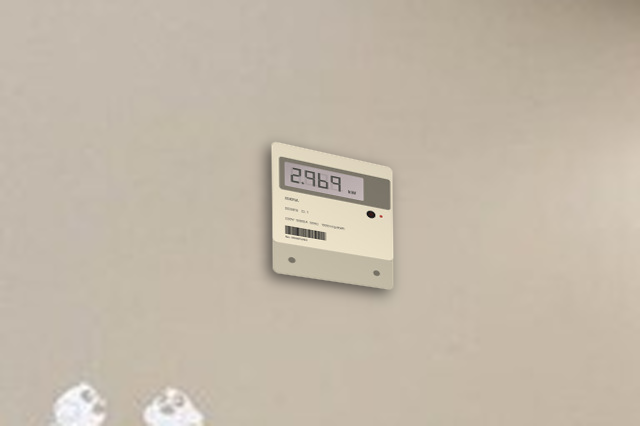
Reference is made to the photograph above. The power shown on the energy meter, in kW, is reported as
2.969 kW
